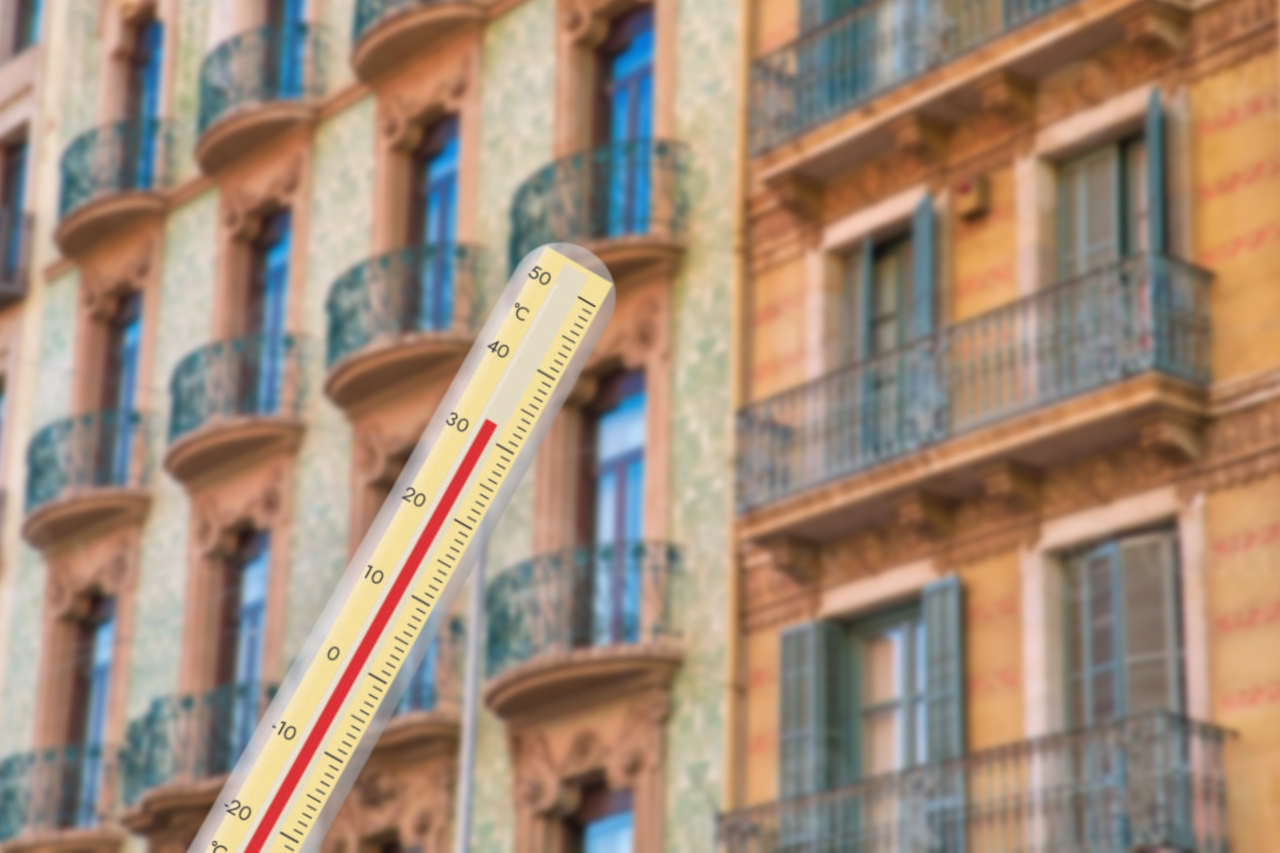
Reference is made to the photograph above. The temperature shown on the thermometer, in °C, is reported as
32 °C
